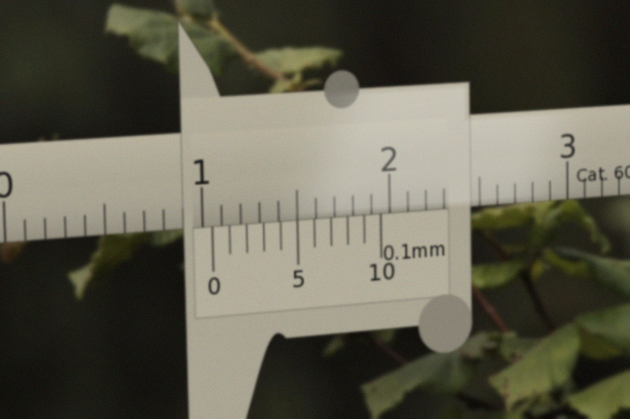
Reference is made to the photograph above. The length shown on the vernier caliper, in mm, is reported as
10.5 mm
